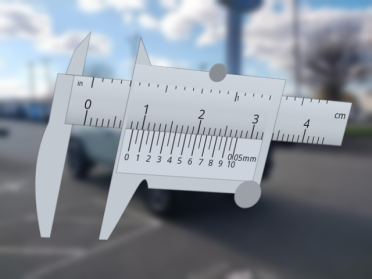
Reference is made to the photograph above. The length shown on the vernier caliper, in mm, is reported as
8.4 mm
